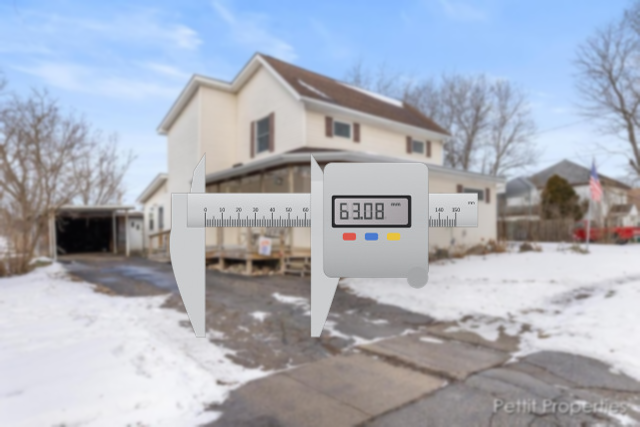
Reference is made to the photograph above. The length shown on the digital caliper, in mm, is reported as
63.08 mm
